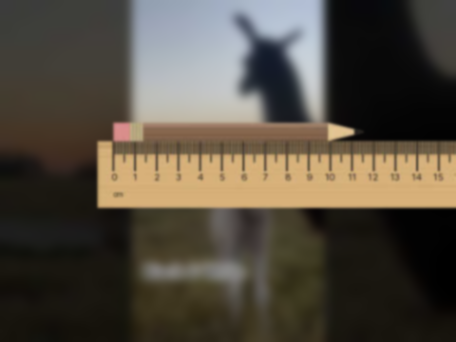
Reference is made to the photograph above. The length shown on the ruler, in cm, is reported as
11.5 cm
